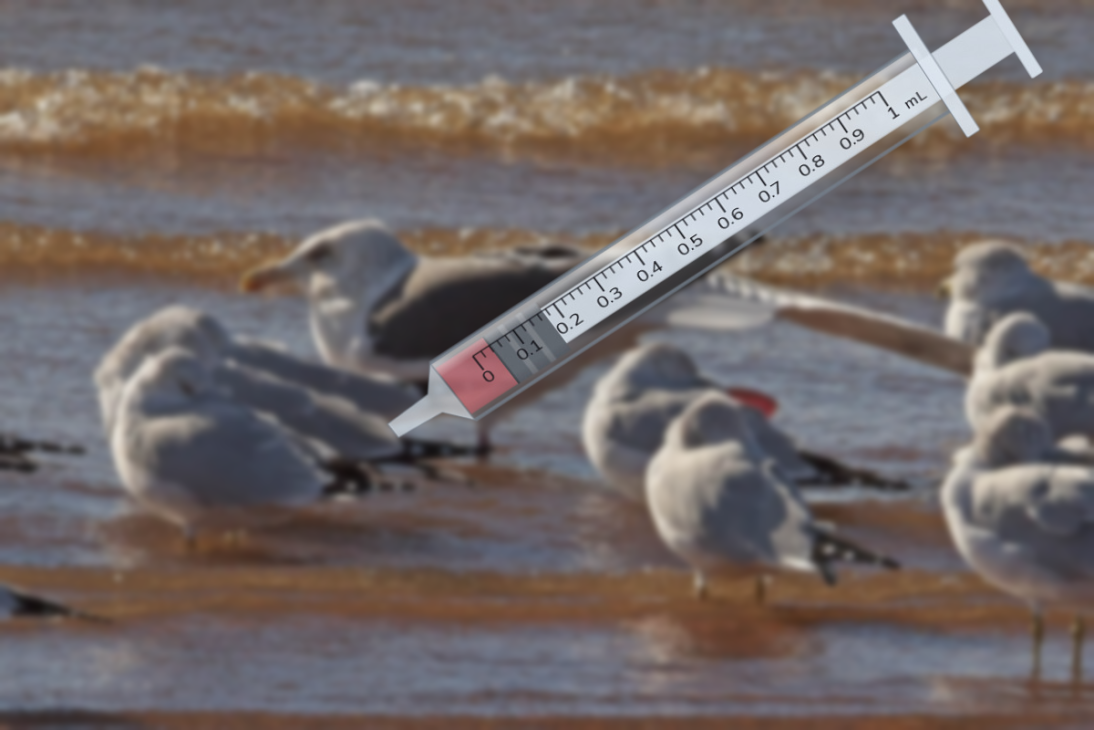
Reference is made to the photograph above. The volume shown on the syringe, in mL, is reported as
0.04 mL
